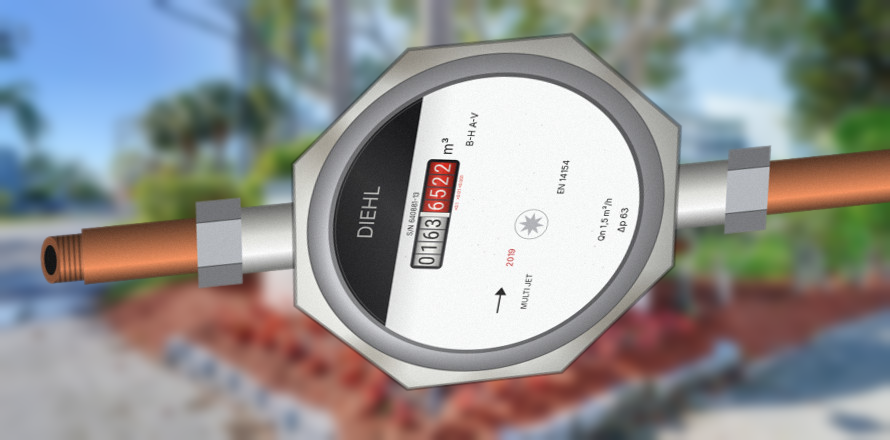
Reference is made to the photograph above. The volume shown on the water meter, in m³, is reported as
163.6522 m³
